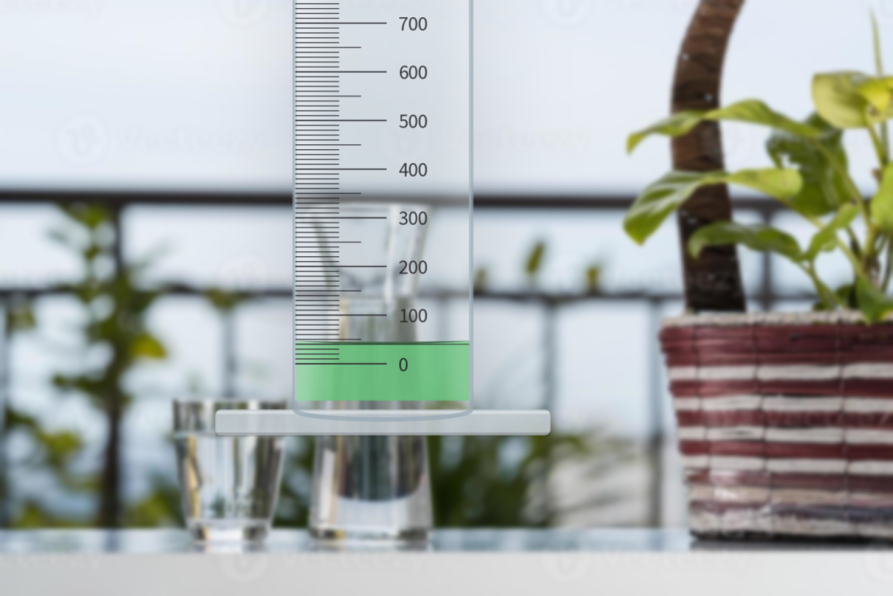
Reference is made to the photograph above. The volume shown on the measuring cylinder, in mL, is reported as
40 mL
